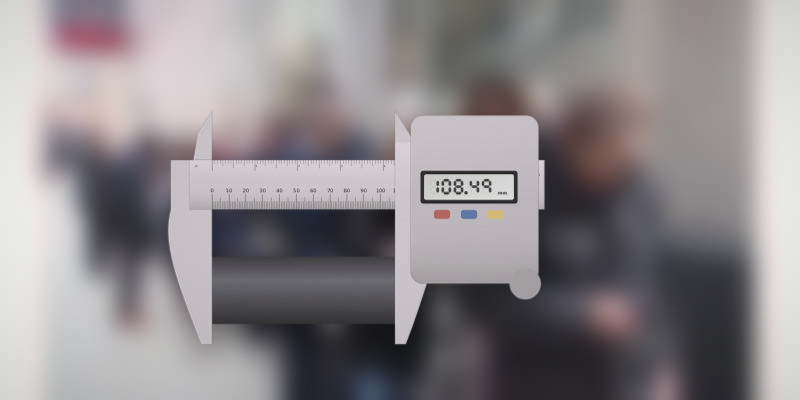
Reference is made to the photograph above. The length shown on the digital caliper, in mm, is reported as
108.49 mm
